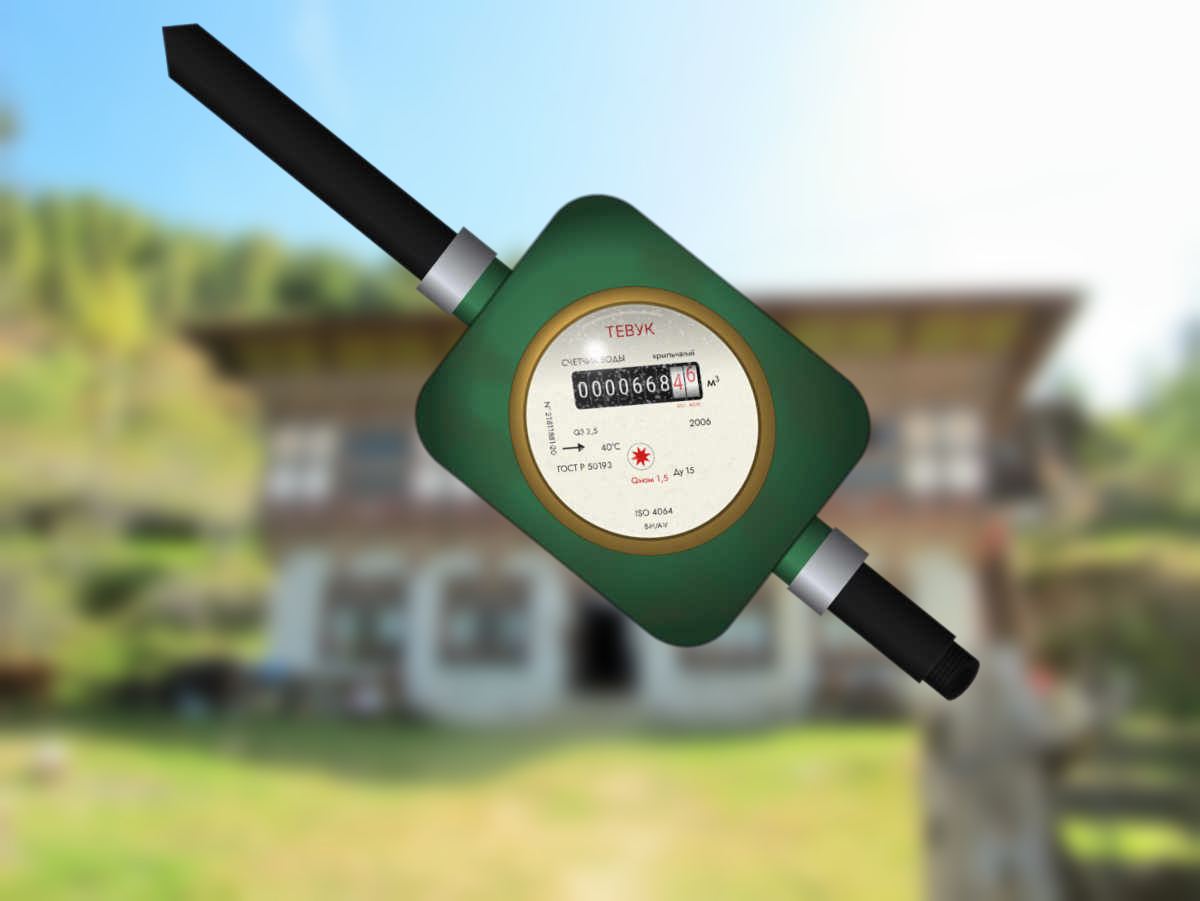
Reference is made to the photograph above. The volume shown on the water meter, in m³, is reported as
668.46 m³
